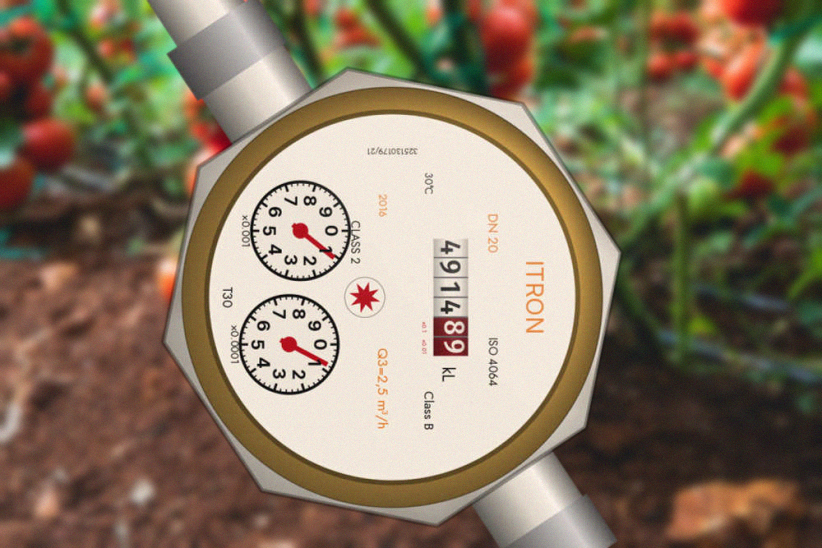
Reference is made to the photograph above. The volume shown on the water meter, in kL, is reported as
4914.8910 kL
